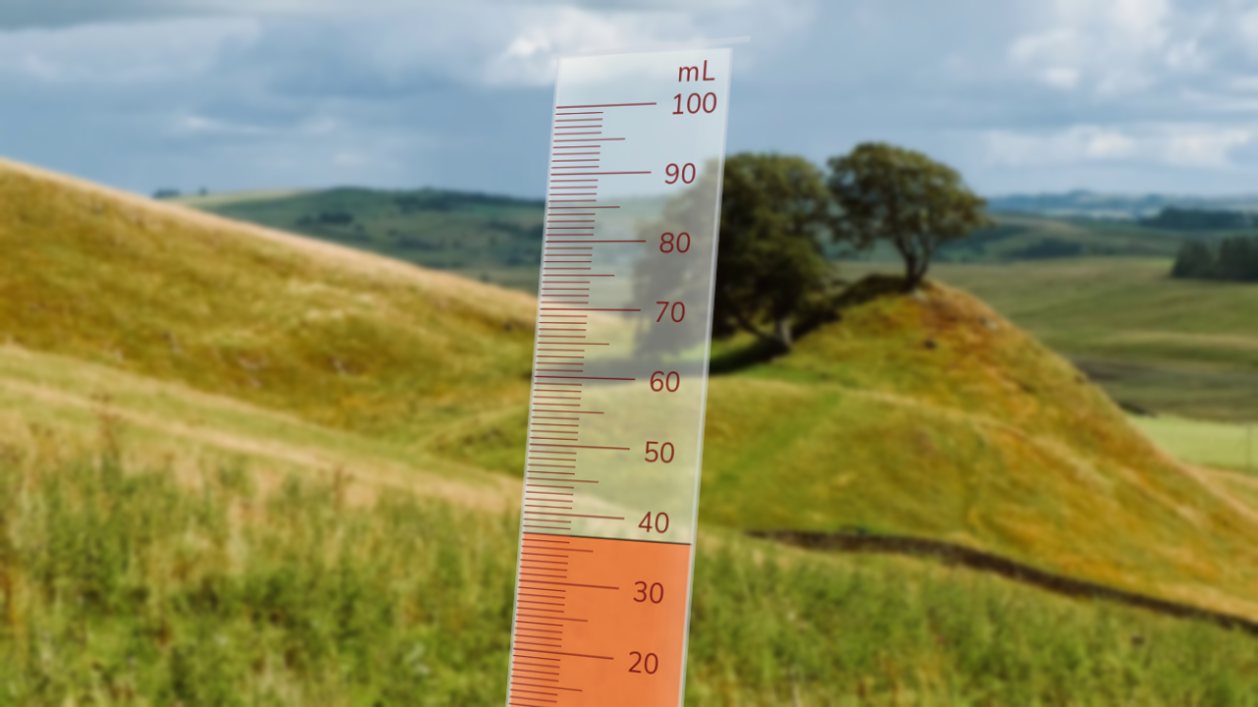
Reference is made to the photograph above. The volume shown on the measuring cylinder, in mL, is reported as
37 mL
